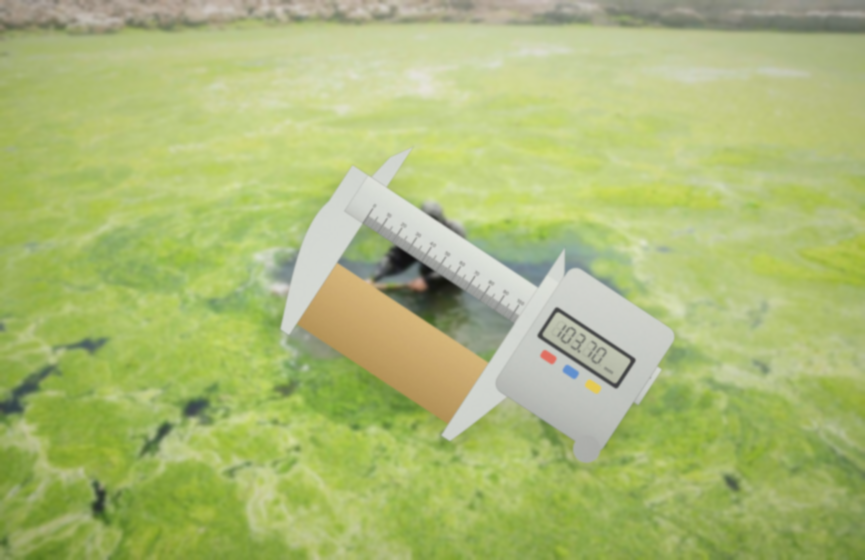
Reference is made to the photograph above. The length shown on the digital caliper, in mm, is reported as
103.70 mm
